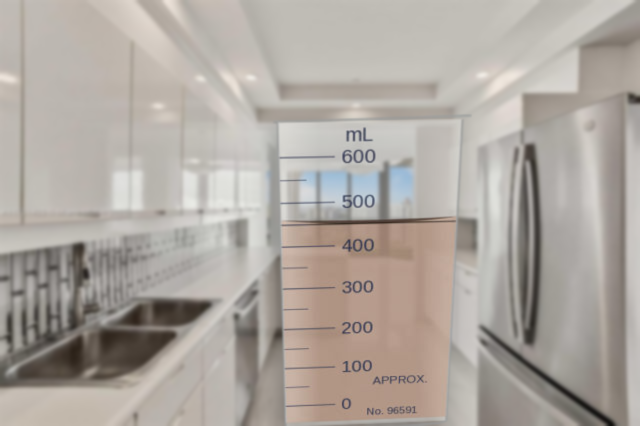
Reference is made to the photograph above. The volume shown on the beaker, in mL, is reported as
450 mL
